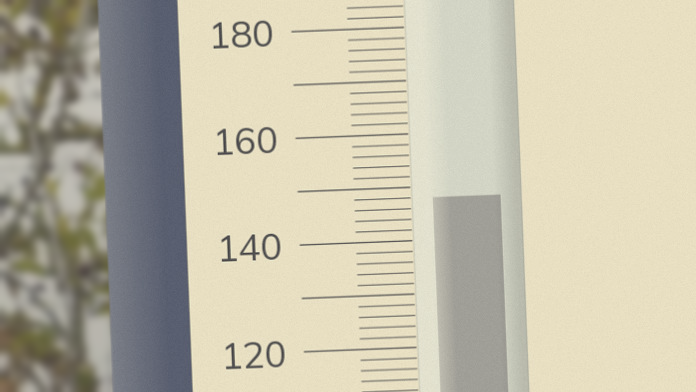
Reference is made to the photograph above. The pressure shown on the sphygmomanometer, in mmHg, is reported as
148 mmHg
